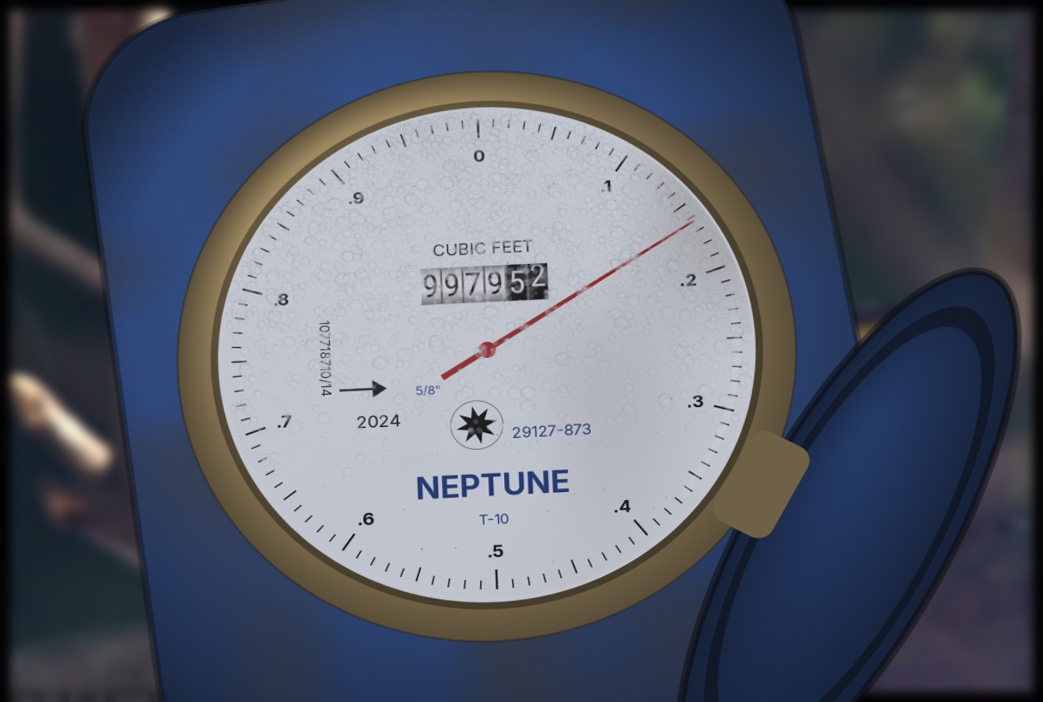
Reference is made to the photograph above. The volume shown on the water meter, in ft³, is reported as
997952.16 ft³
